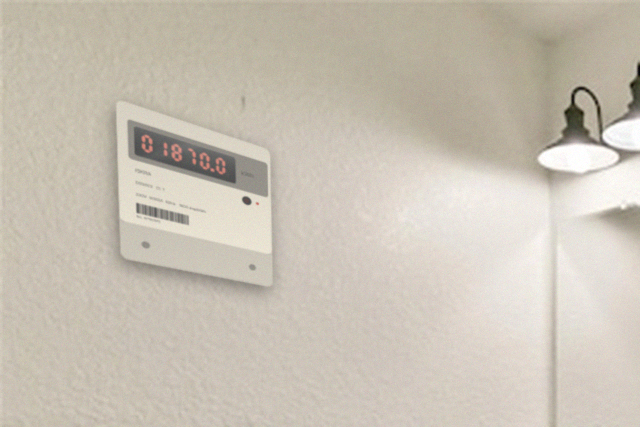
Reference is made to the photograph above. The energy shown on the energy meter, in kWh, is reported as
1870.0 kWh
